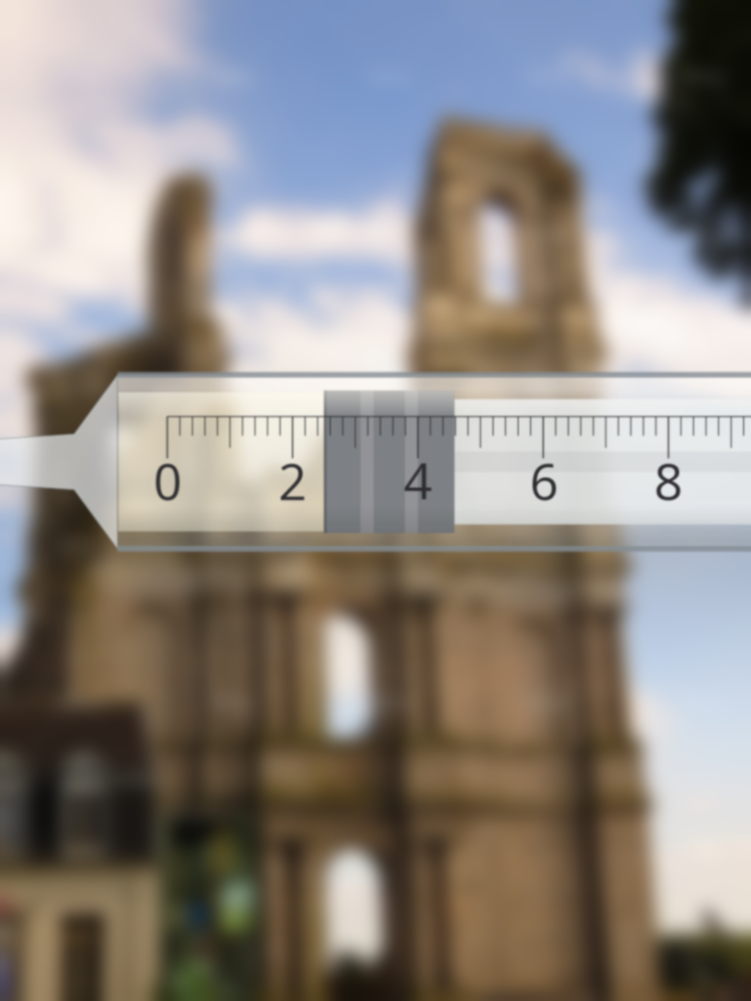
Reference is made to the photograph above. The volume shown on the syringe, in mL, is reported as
2.5 mL
